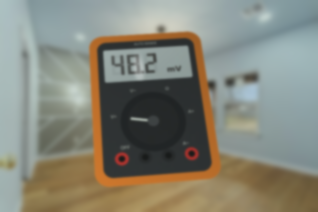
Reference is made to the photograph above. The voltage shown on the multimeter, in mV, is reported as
48.2 mV
